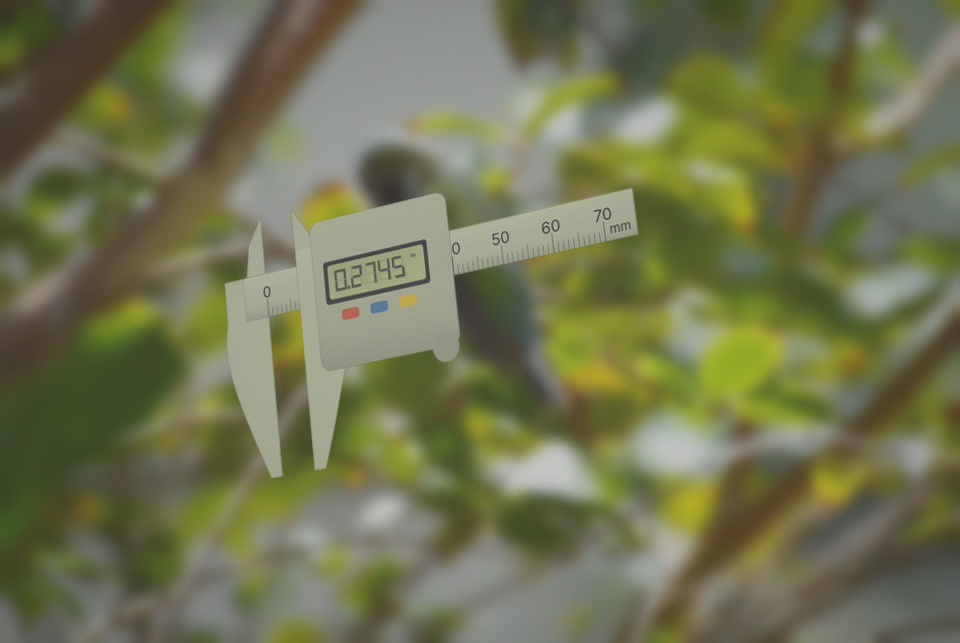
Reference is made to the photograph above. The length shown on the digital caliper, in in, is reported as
0.2745 in
